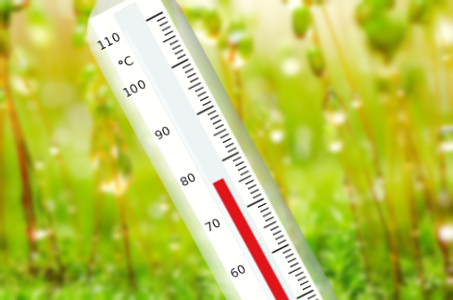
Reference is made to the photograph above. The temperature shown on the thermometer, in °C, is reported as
77 °C
